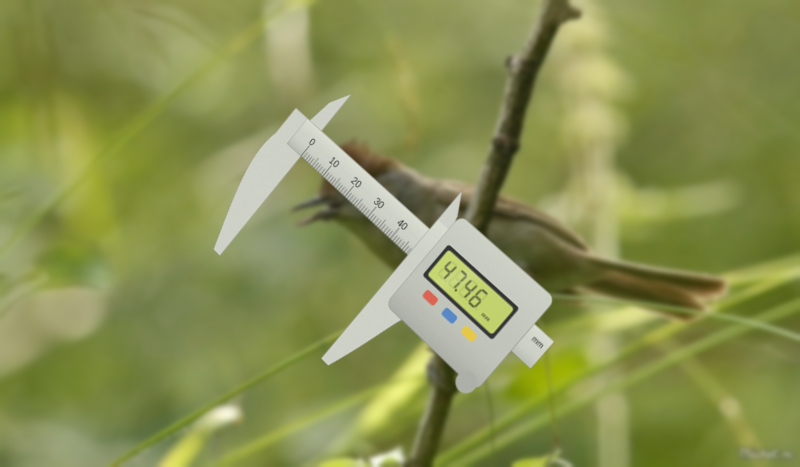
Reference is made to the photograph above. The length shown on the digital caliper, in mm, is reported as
47.46 mm
